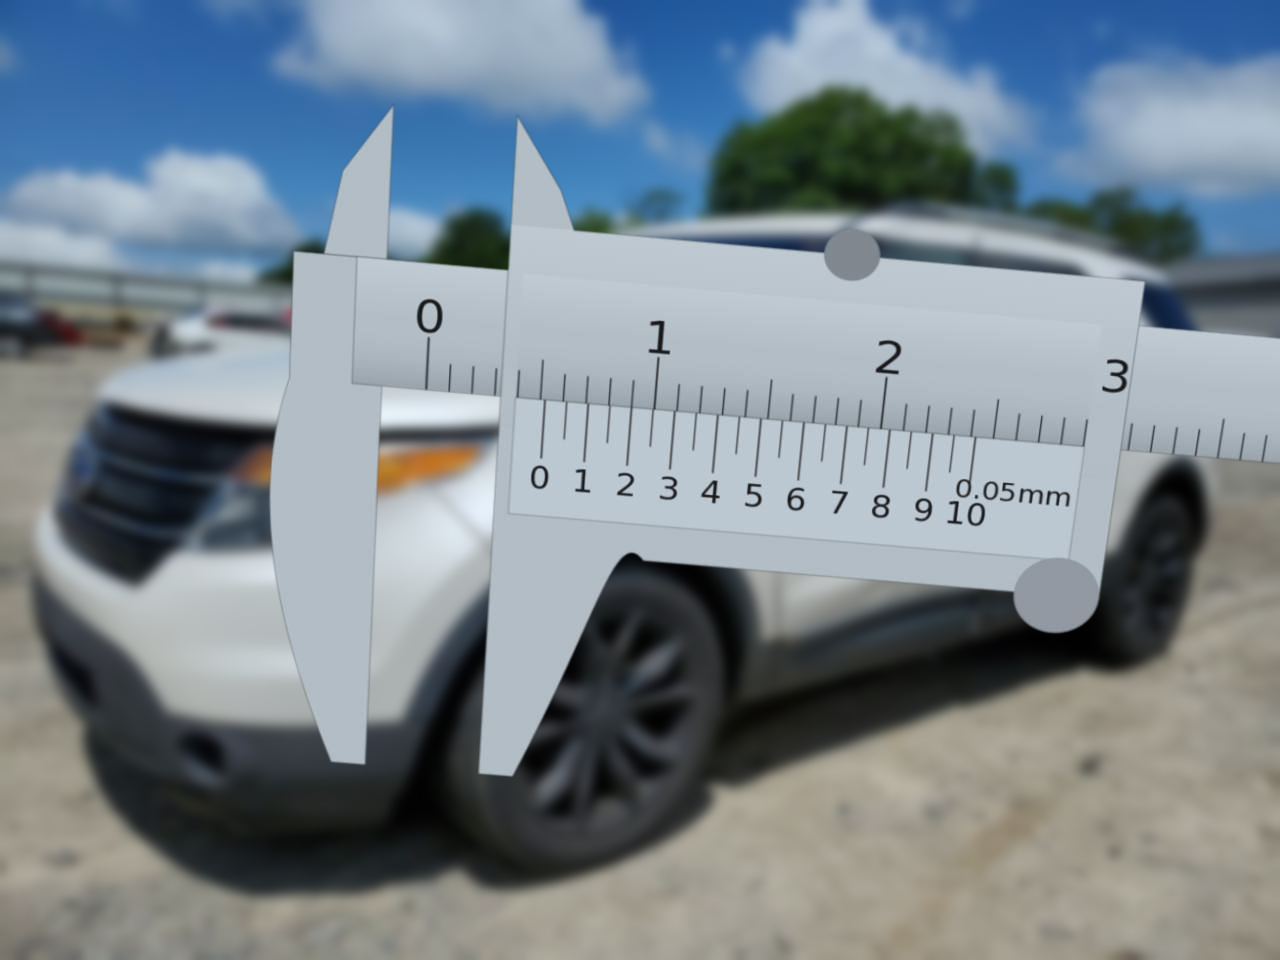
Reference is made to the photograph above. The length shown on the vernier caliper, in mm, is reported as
5.2 mm
